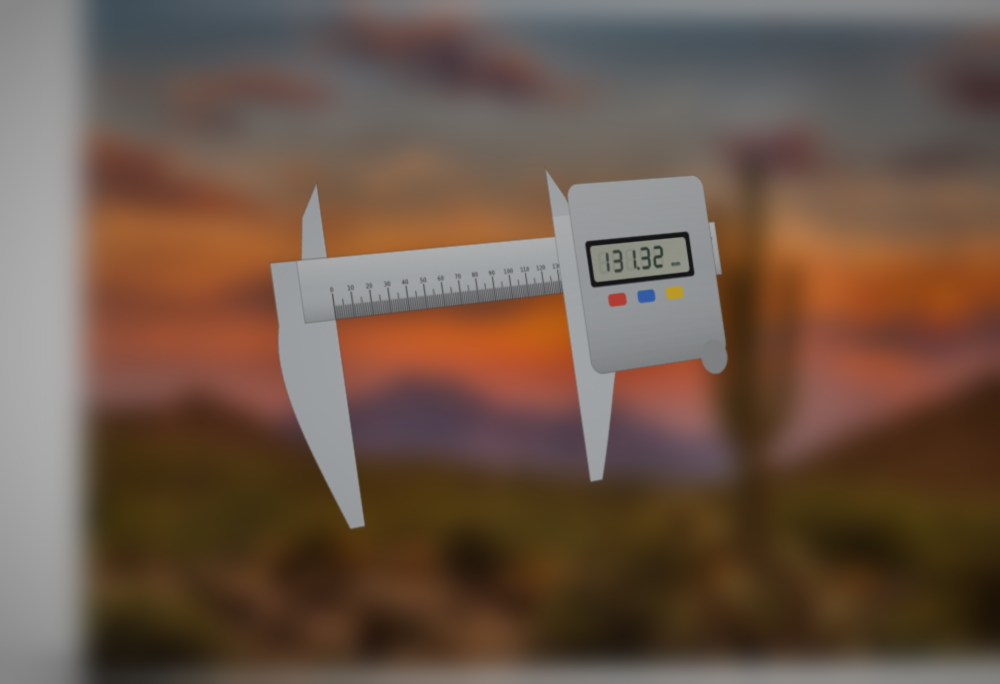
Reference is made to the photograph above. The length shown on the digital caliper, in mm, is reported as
131.32 mm
